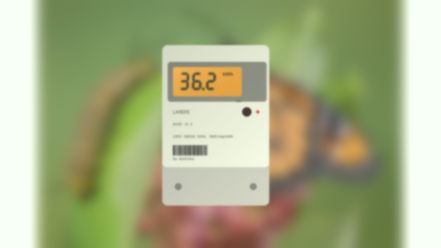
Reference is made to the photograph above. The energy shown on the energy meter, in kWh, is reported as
36.2 kWh
